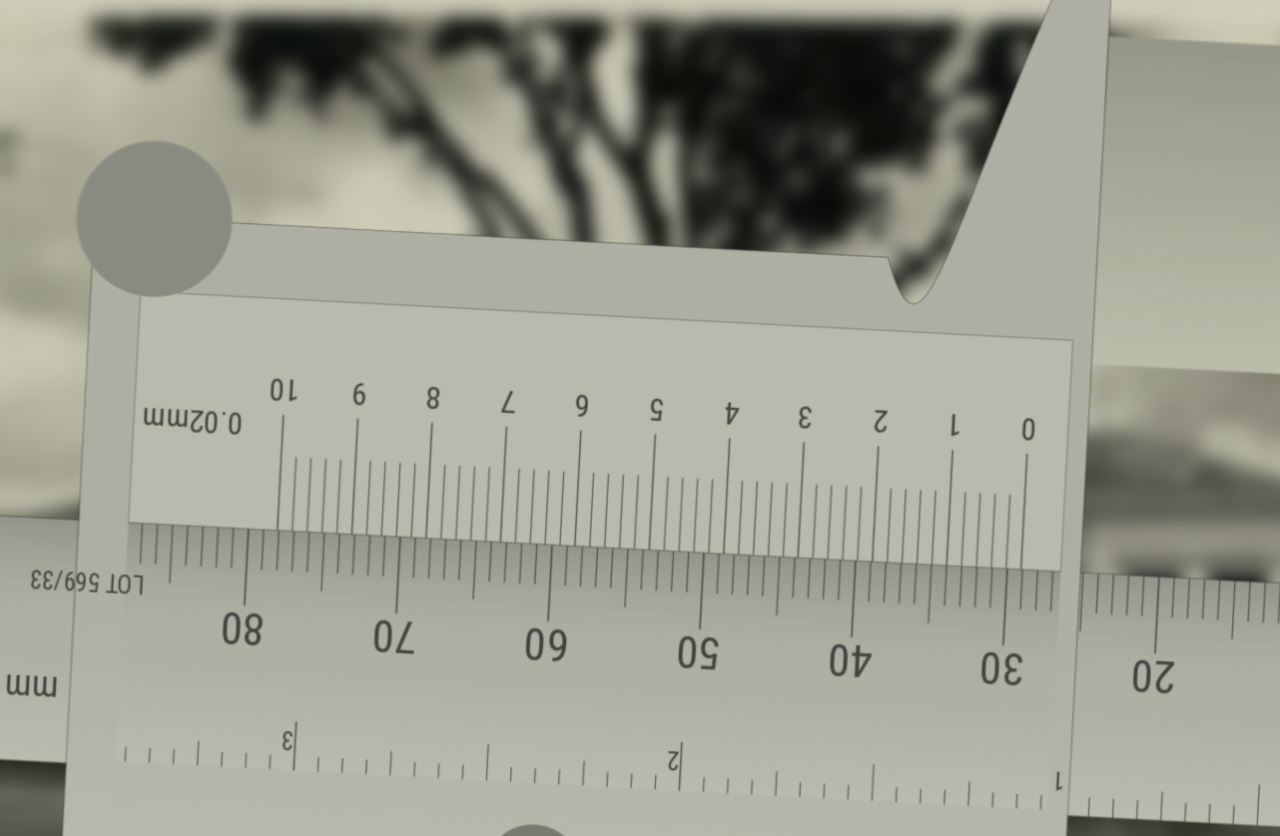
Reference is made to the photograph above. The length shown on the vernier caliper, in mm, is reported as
29.1 mm
